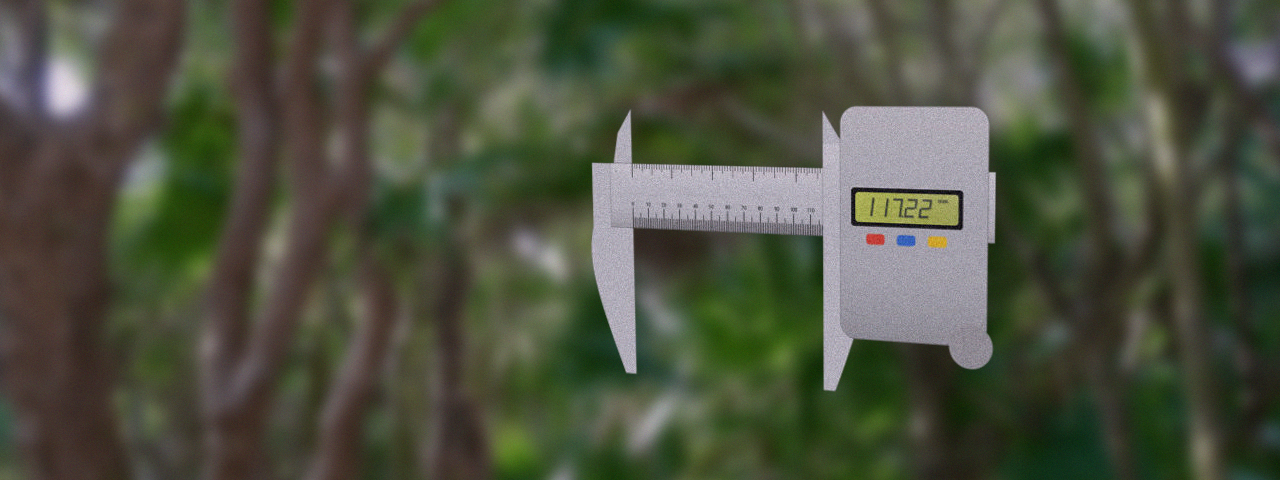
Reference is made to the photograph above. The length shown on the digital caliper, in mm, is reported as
117.22 mm
